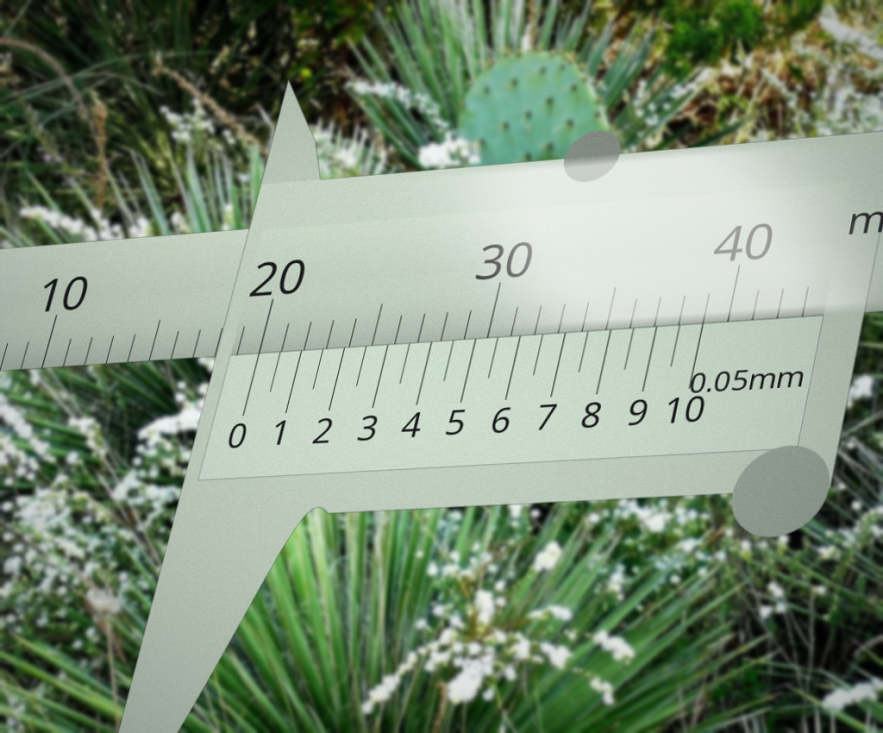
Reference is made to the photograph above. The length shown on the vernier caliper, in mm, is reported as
20.00 mm
